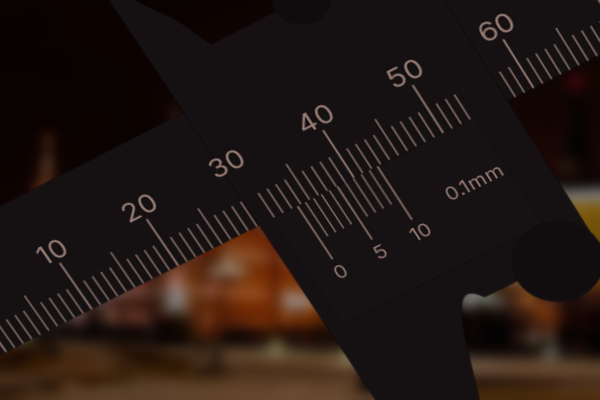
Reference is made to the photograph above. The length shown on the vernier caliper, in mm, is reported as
33.6 mm
